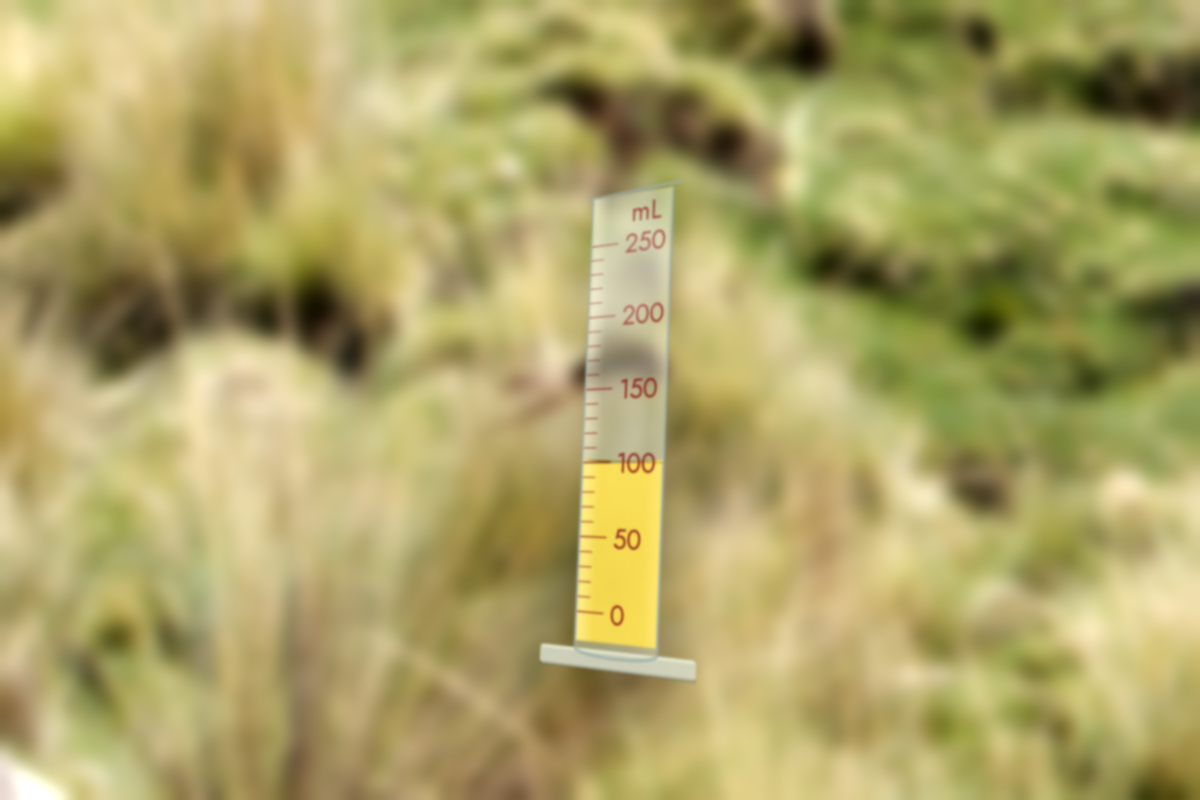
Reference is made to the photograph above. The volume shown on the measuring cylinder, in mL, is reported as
100 mL
